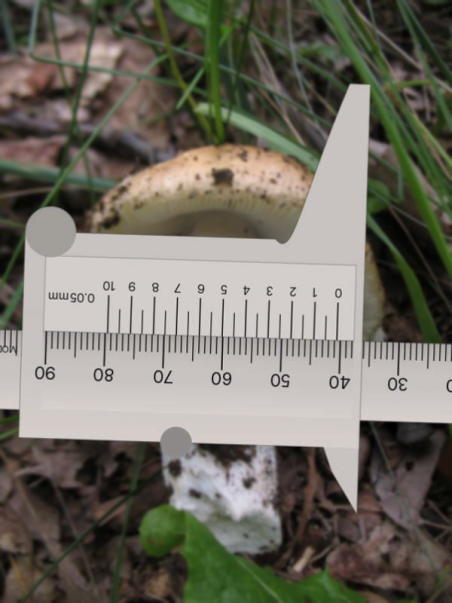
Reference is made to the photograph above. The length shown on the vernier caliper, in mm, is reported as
40.6 mm
